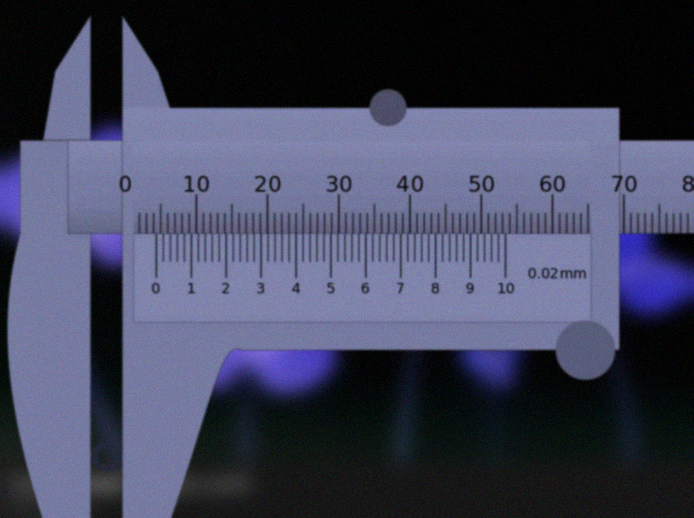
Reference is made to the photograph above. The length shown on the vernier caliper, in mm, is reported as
4.4 mm
